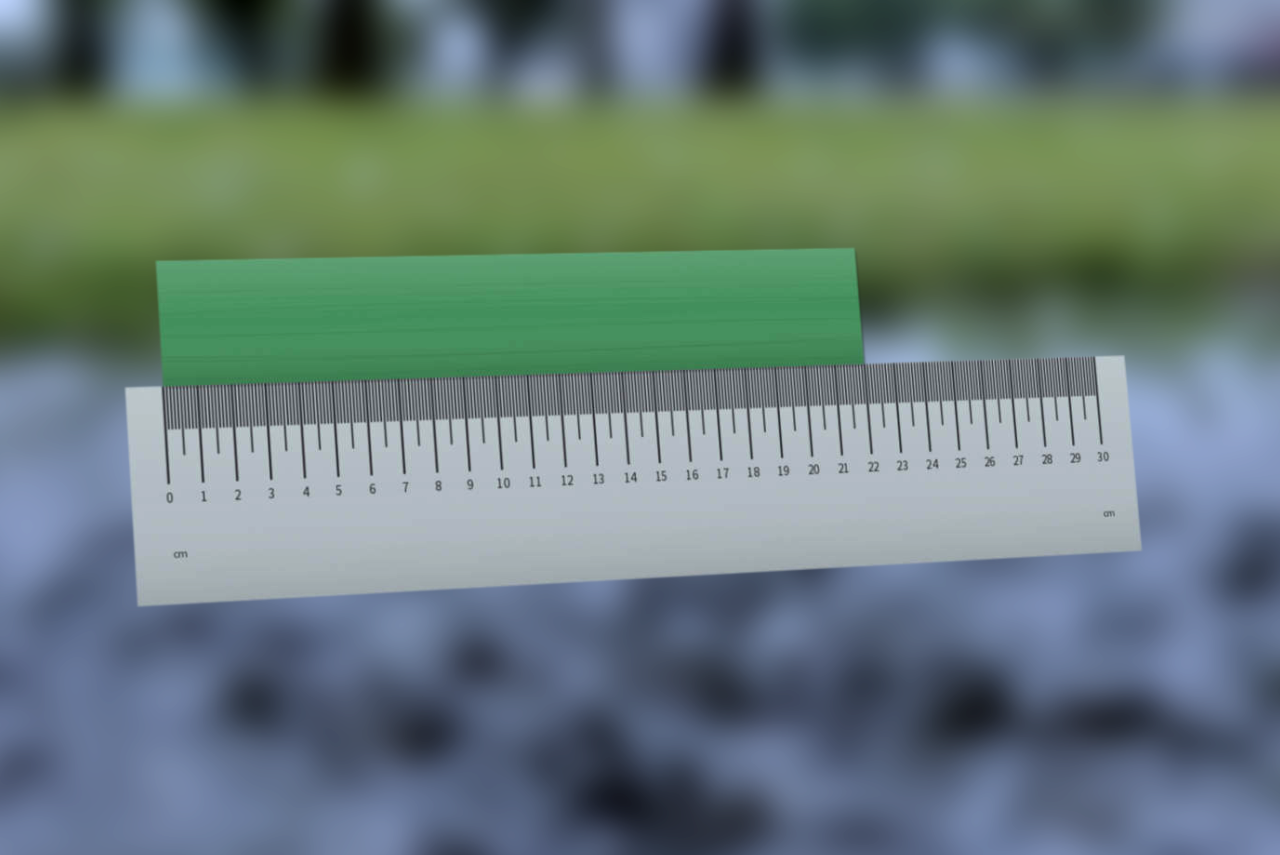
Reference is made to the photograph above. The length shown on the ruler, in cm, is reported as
22 cm
